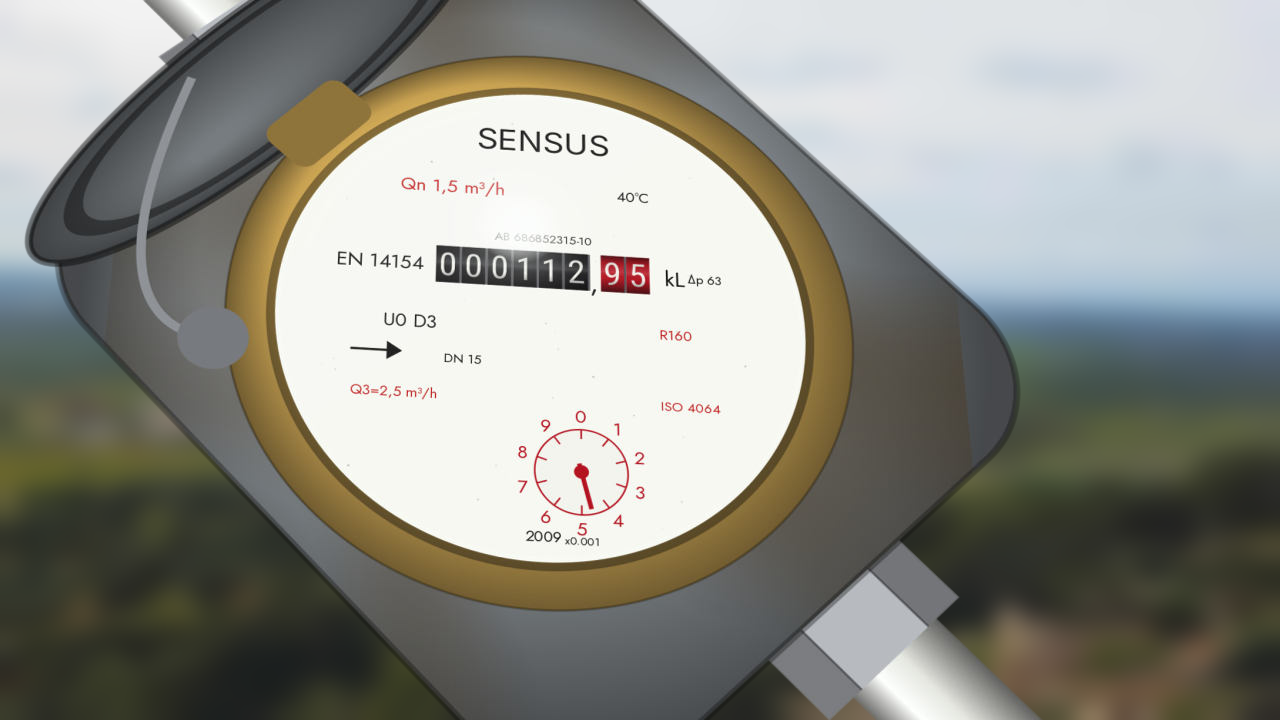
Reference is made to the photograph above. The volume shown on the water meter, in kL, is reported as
112.954 kL
